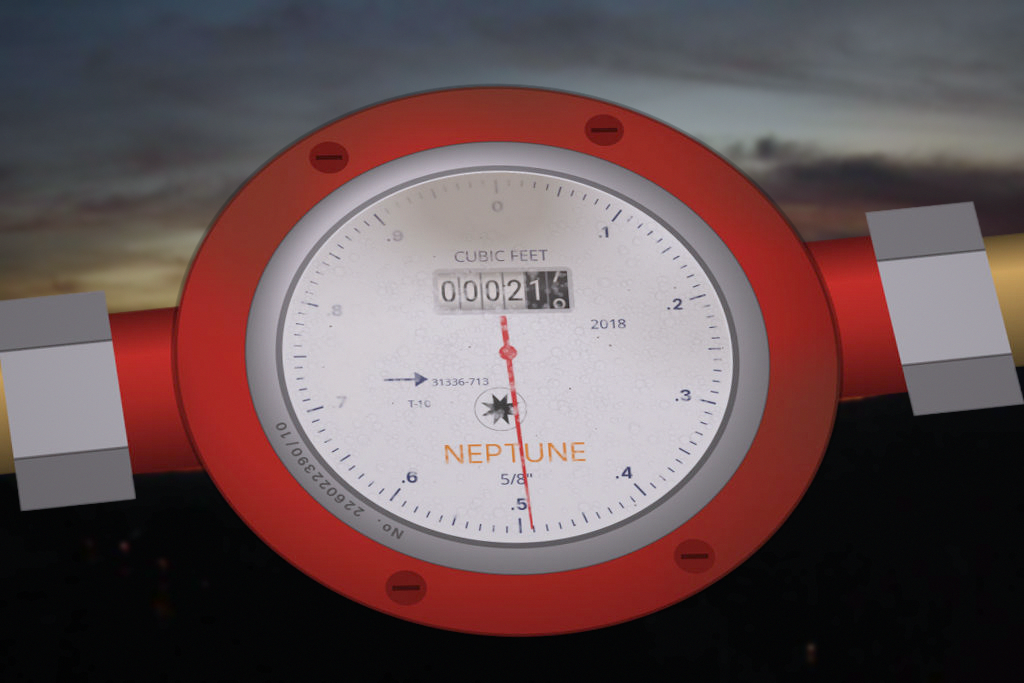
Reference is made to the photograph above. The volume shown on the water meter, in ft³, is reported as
217.49 ft³
